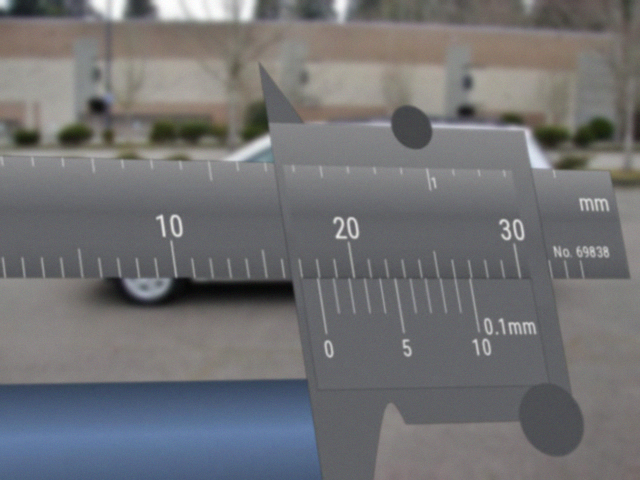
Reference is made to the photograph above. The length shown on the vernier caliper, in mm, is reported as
17.9 mm
